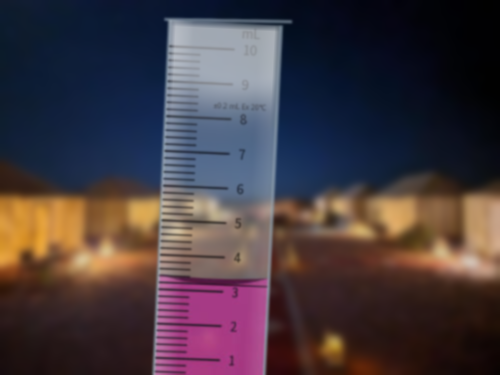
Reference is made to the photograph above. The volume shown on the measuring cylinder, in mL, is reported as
3.2 mL
